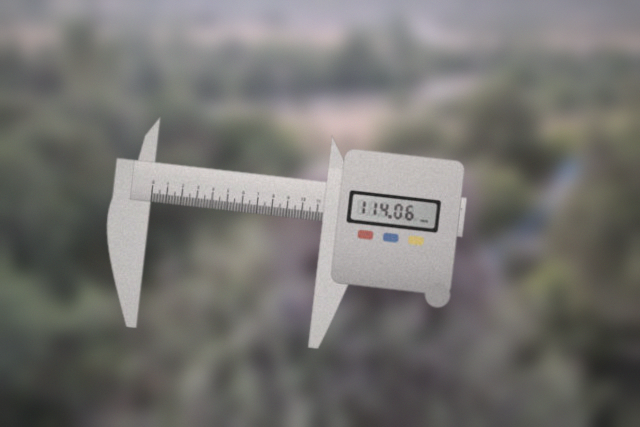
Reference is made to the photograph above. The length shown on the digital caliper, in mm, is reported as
114.06 mm
